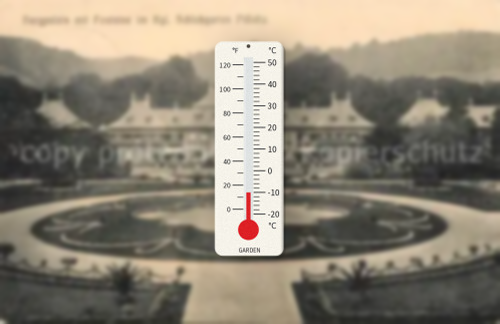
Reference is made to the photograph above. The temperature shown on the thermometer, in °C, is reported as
-10 °C
